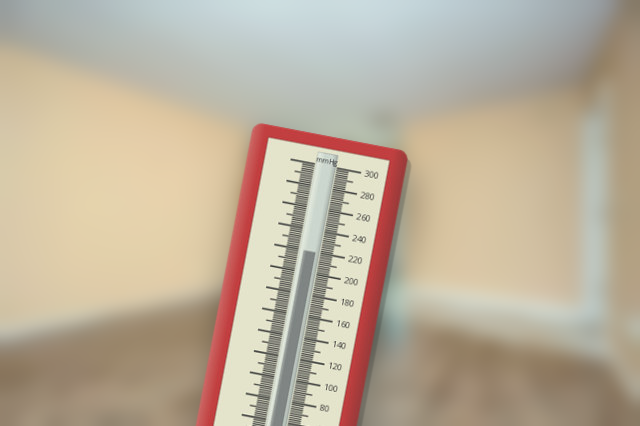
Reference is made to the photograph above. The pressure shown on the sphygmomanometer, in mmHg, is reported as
220 mmHg
